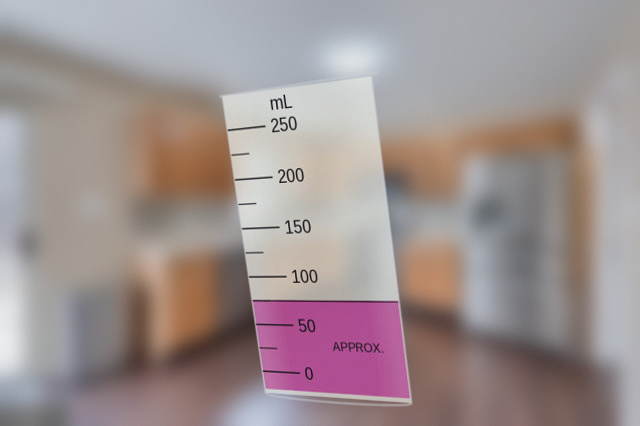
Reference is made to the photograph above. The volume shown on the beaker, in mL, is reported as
75 mL
